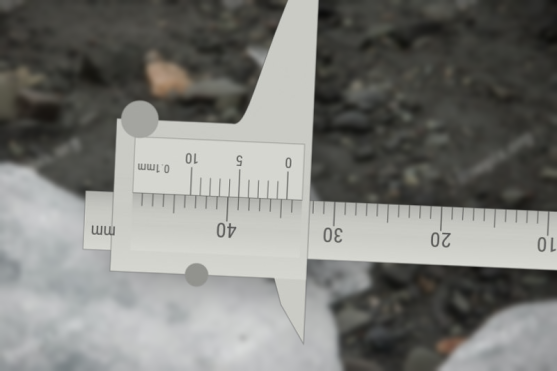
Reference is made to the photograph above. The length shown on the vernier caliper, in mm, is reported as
34.5 mm
